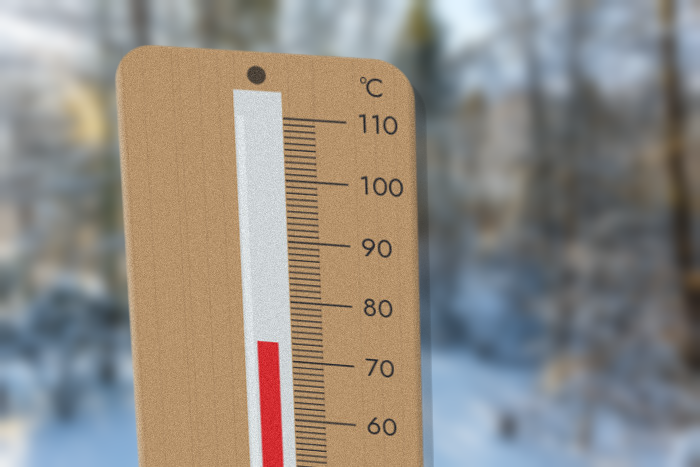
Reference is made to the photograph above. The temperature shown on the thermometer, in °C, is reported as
73 °C
